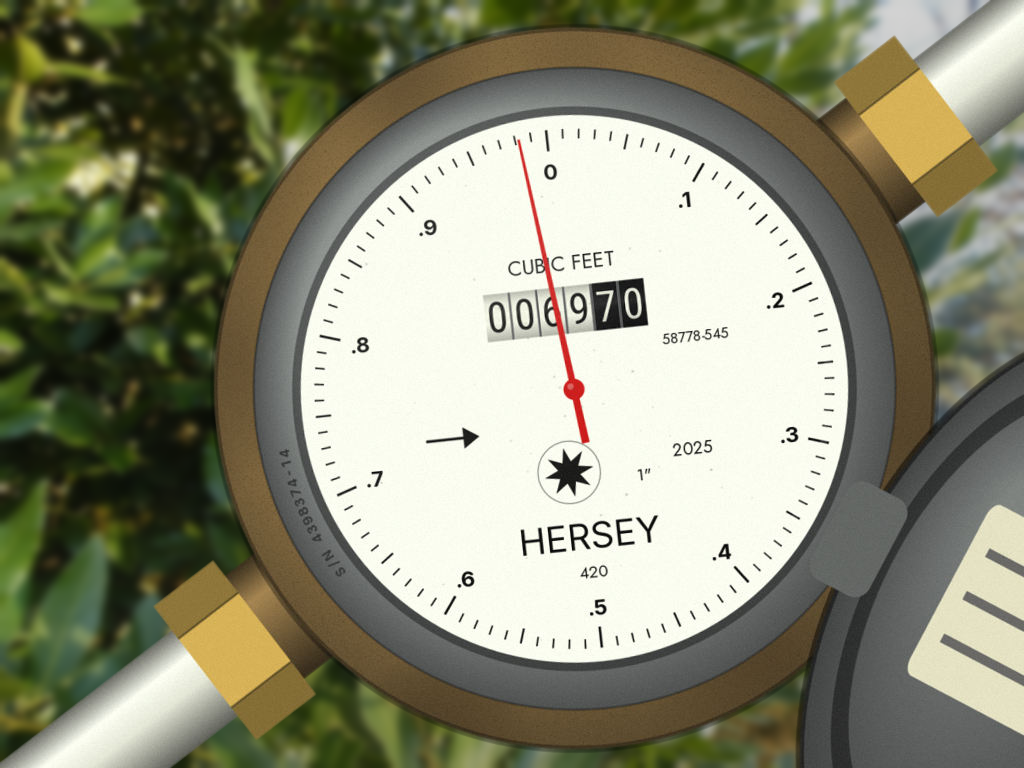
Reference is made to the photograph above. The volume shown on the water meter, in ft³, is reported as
6969.98 ft³
